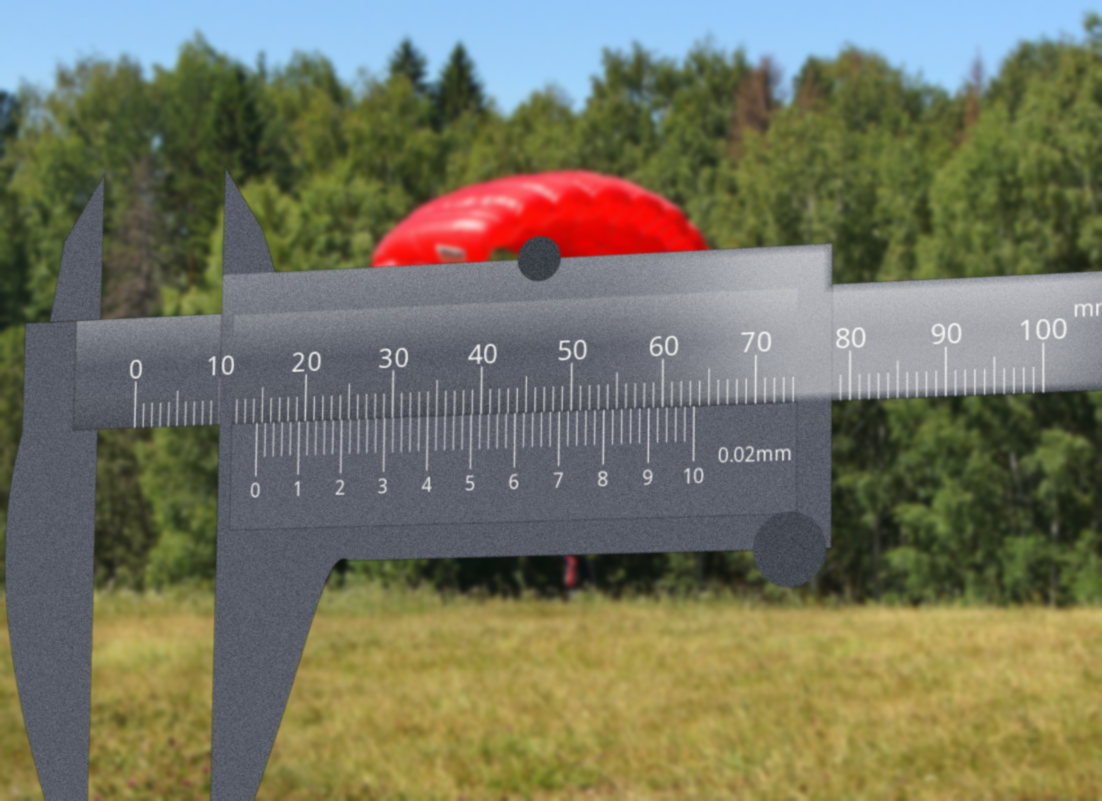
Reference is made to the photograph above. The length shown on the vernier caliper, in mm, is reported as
14.4 mm
